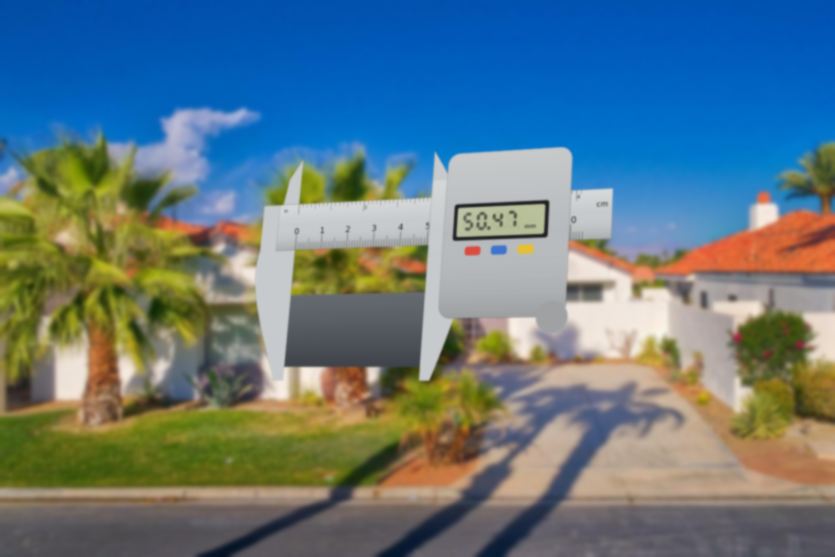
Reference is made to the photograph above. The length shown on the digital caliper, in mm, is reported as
50.47 mm
